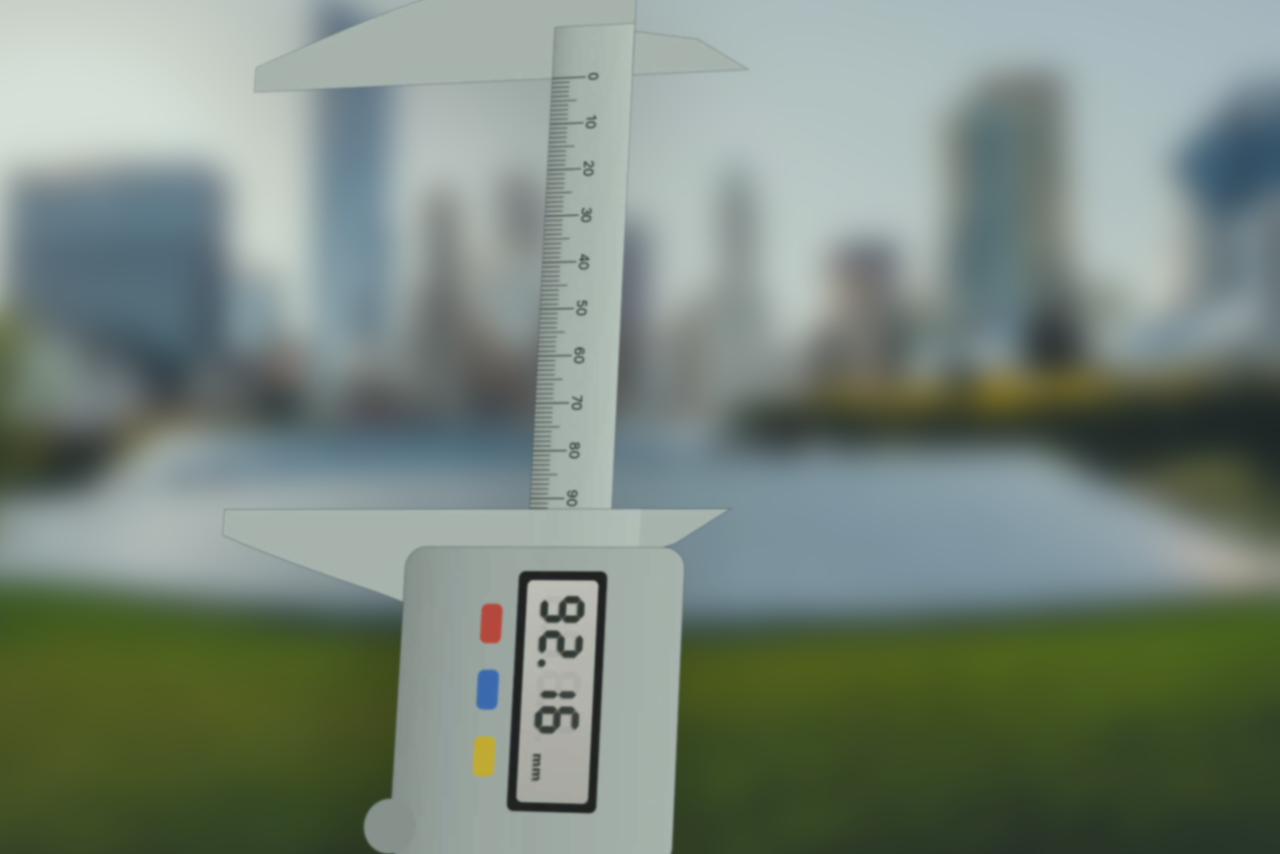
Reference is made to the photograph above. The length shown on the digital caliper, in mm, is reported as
92.16 mm
